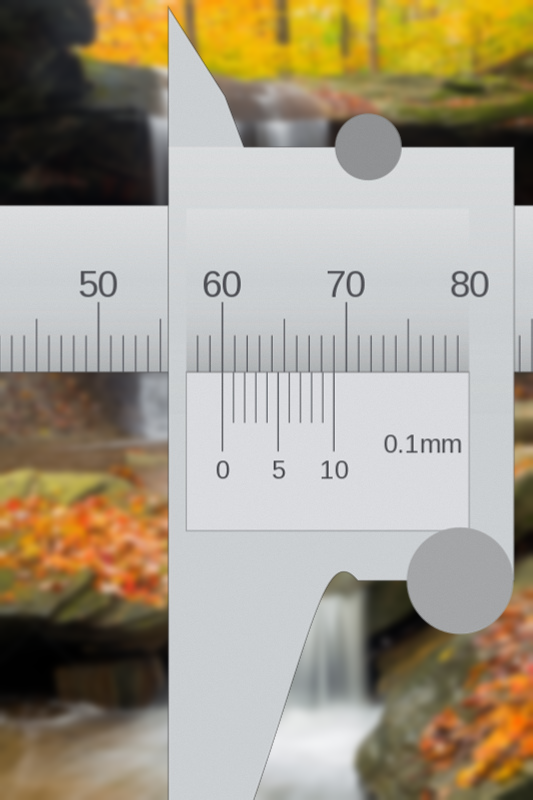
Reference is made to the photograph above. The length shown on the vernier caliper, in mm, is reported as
60.0 mm
